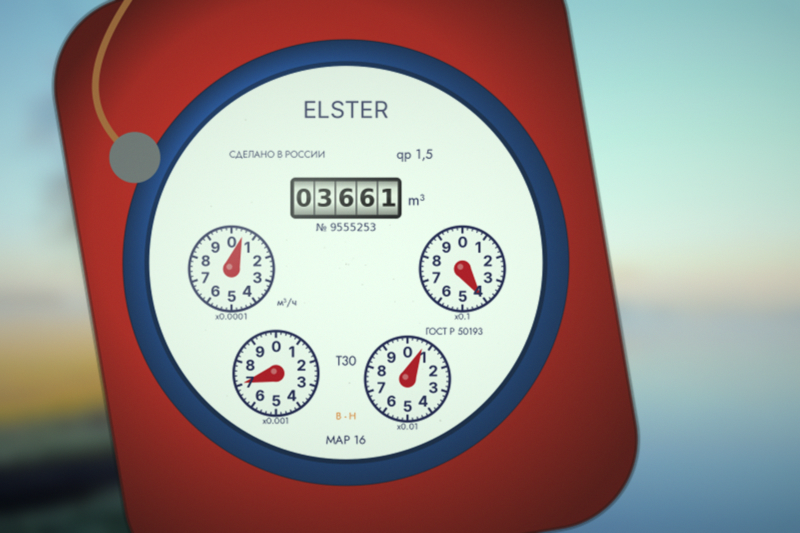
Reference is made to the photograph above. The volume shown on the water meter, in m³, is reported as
3661.4070 m³
